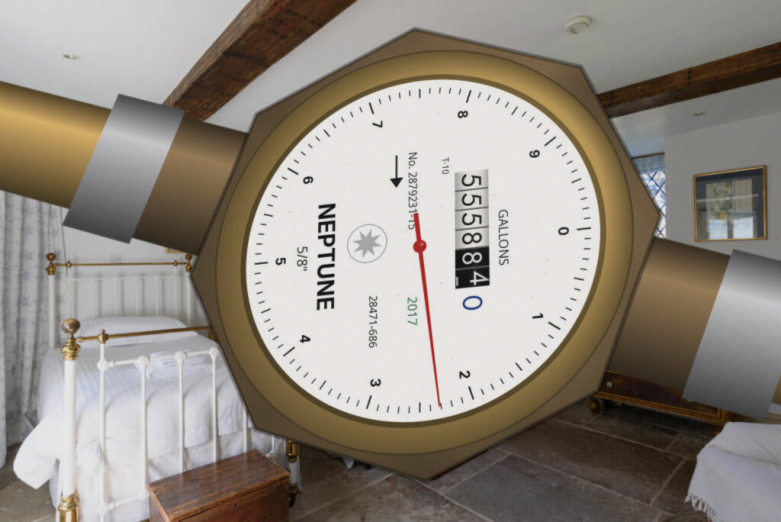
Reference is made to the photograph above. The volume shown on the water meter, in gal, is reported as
5558842.3 gal
